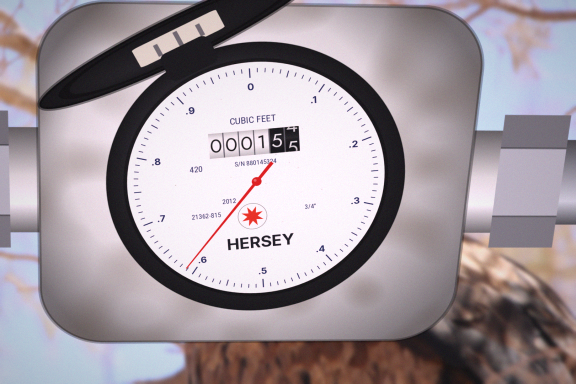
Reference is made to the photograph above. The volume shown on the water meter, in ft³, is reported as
154.61 ft³
